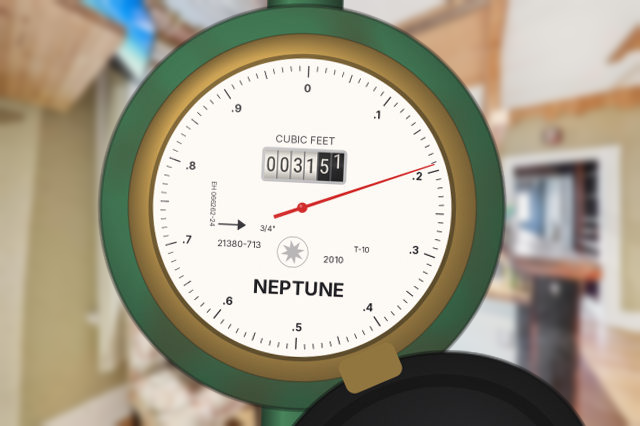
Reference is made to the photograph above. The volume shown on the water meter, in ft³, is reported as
3151.19 ft³
